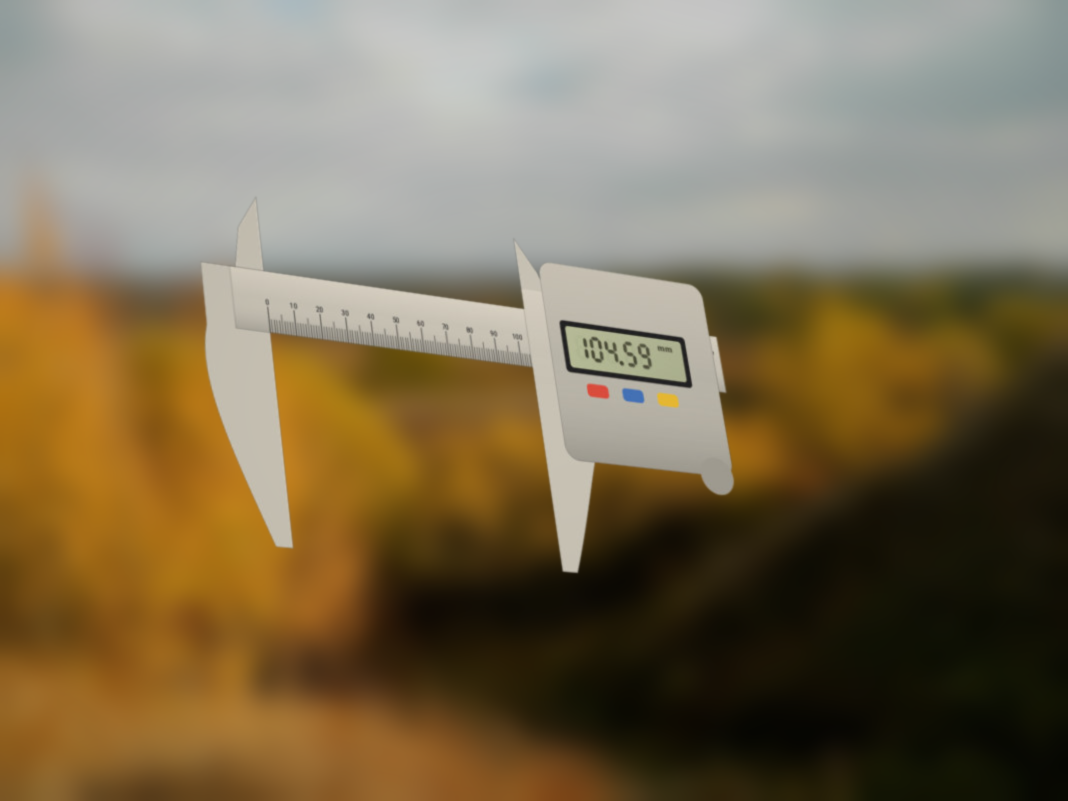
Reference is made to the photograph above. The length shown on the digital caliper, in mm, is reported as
104.59 mm
